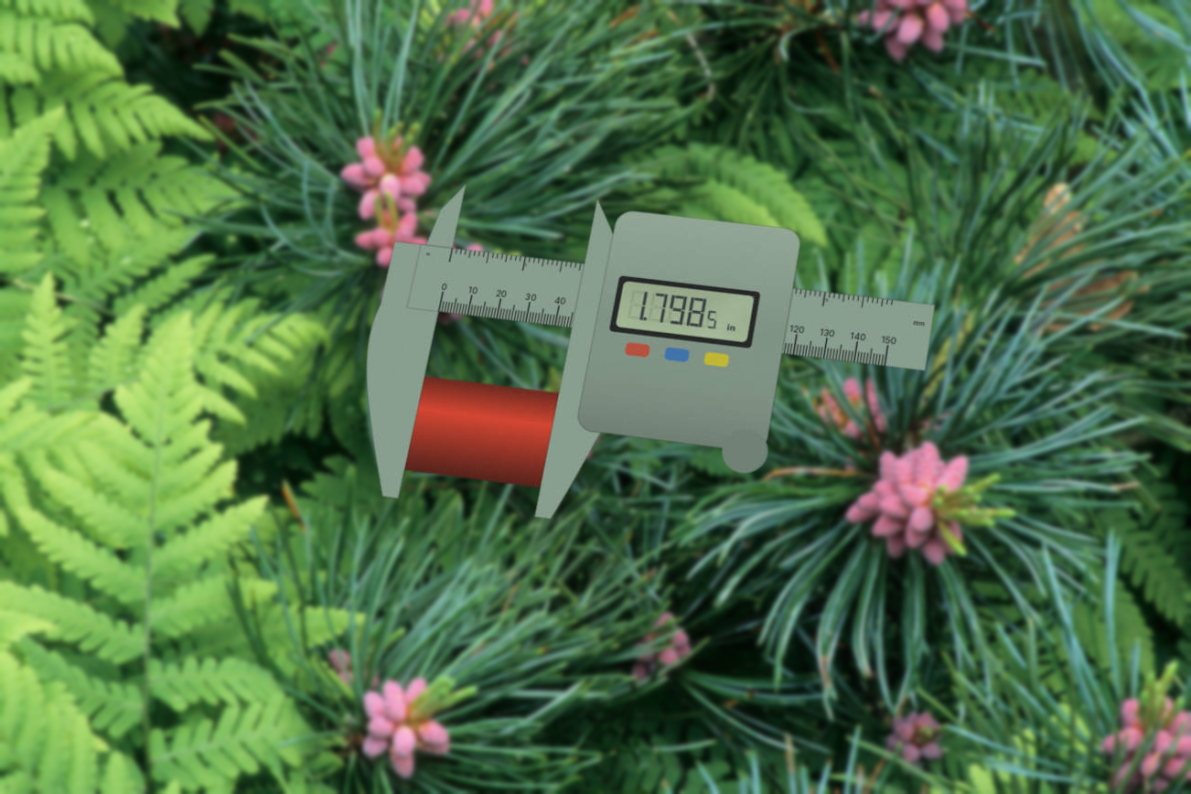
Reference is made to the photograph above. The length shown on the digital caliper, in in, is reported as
1.7985 in
